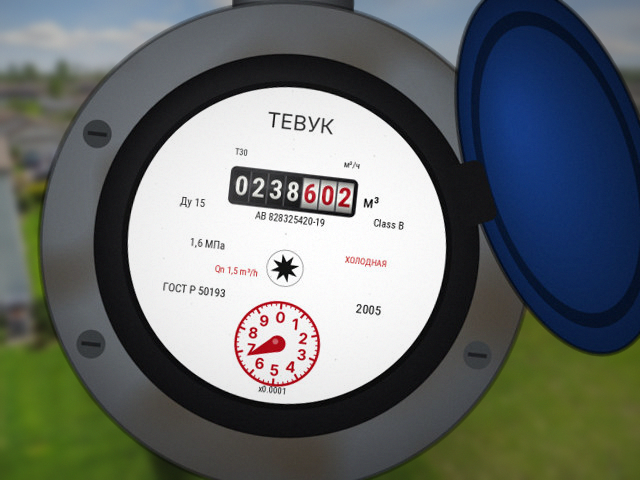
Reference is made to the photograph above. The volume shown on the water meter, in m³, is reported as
238.6026 m³
